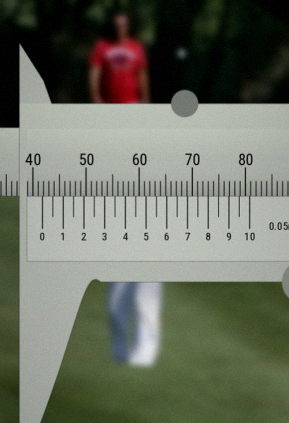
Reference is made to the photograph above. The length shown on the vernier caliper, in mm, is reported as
41.8 mm
